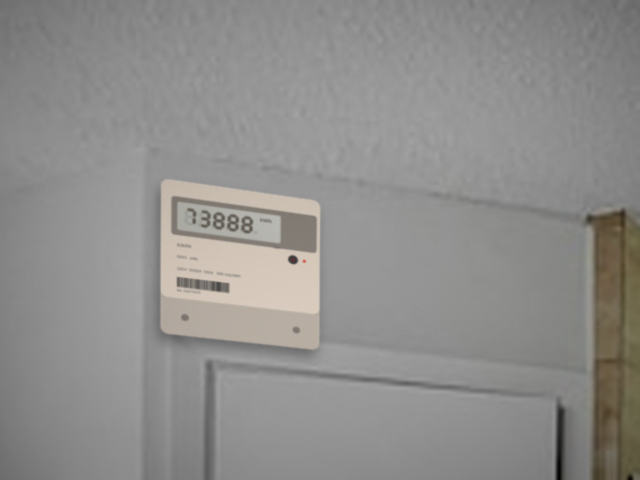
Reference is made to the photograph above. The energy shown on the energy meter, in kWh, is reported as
73888 kWh
